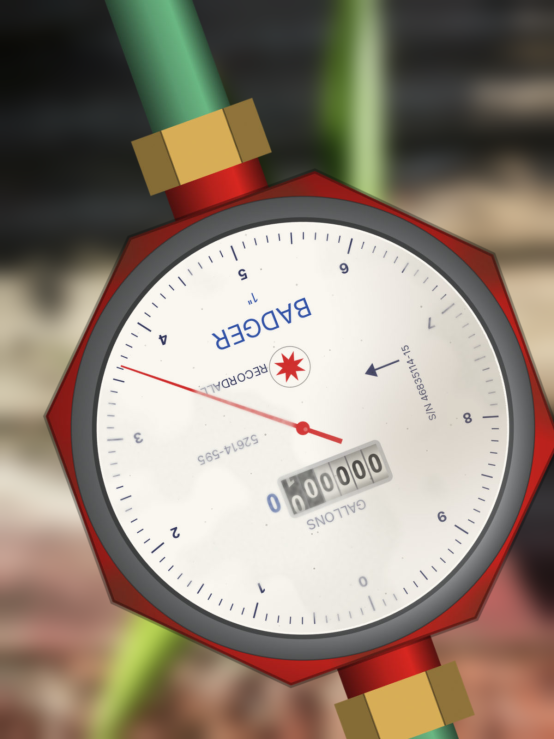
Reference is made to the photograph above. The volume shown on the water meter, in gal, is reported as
3.6 gal
